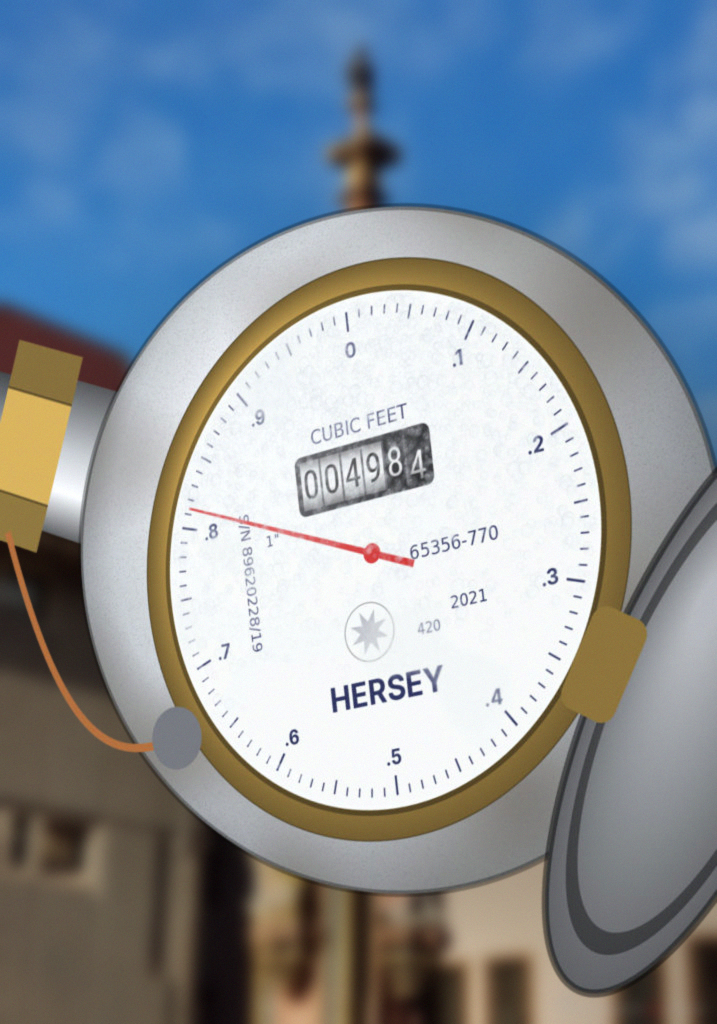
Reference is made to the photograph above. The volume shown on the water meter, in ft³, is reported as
4983.81 ft³
